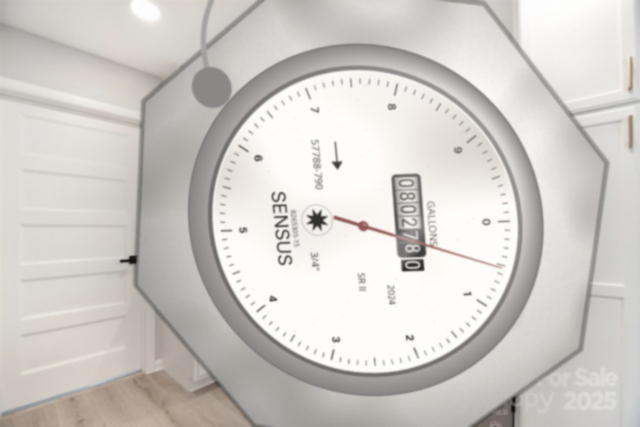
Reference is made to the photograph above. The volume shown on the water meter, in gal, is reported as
802780.5 gal
